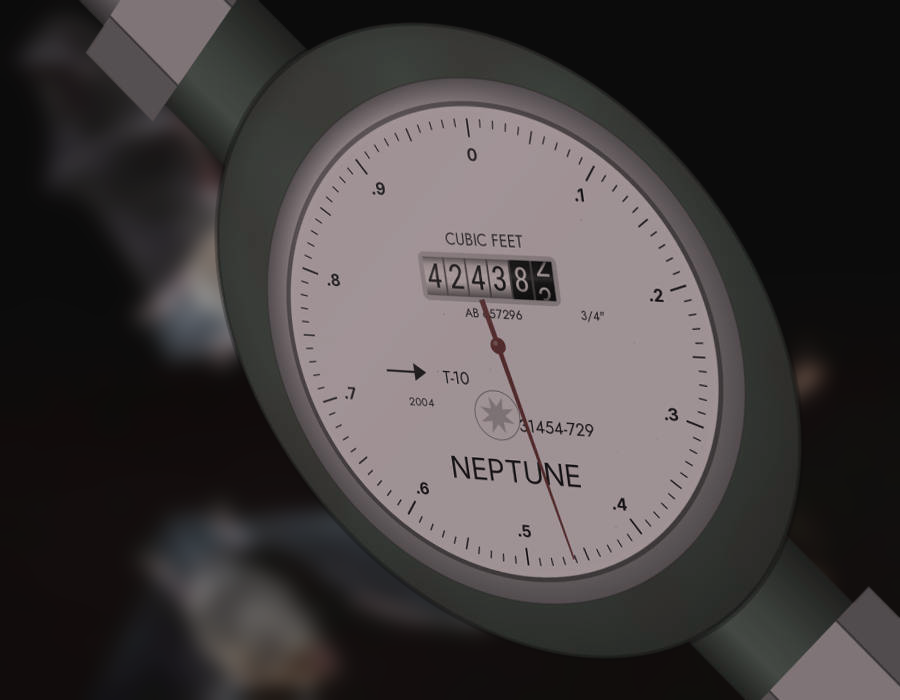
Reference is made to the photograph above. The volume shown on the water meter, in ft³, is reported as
424382.46 ft³
